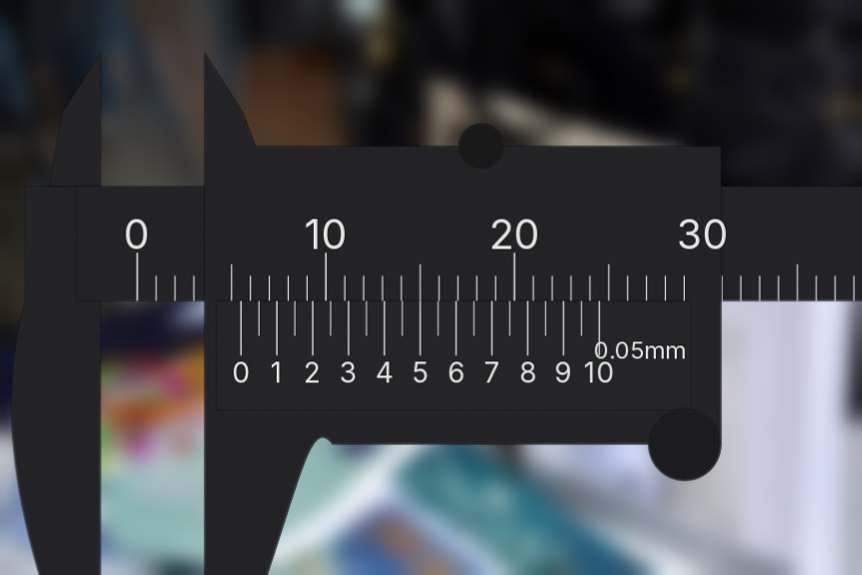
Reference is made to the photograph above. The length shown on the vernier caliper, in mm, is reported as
5.5 mm
